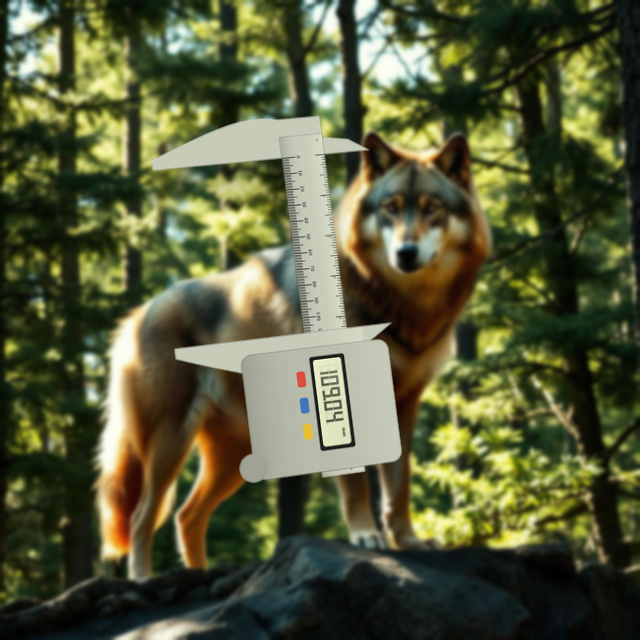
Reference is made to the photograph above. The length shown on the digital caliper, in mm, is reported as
109.04 mm
